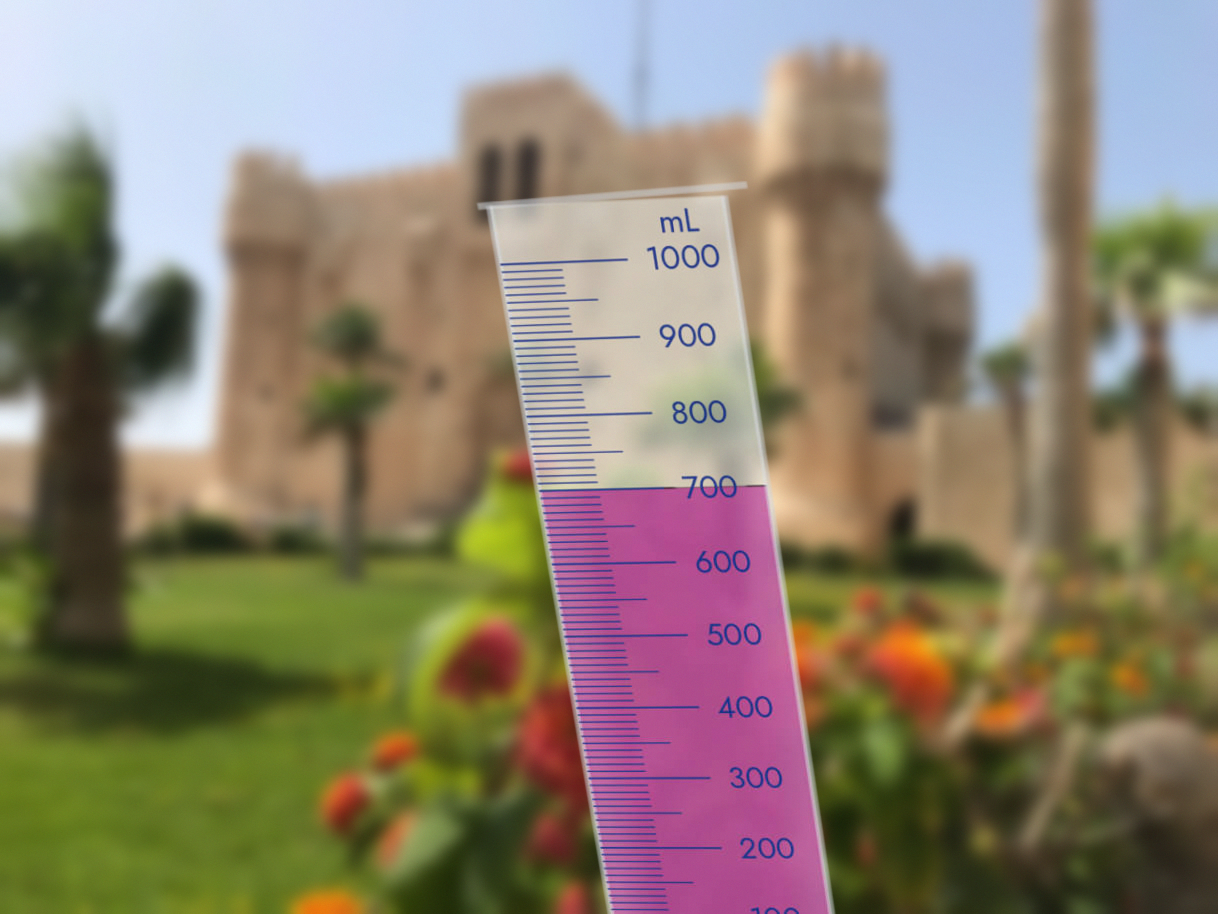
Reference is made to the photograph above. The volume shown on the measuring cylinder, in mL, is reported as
700 mL
